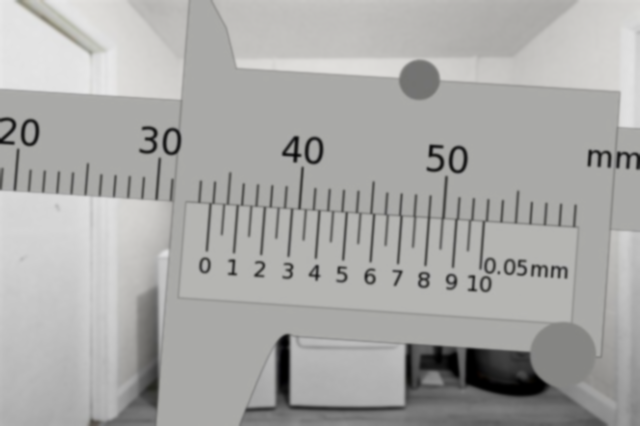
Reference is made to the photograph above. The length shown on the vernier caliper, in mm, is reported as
33.8 mm
